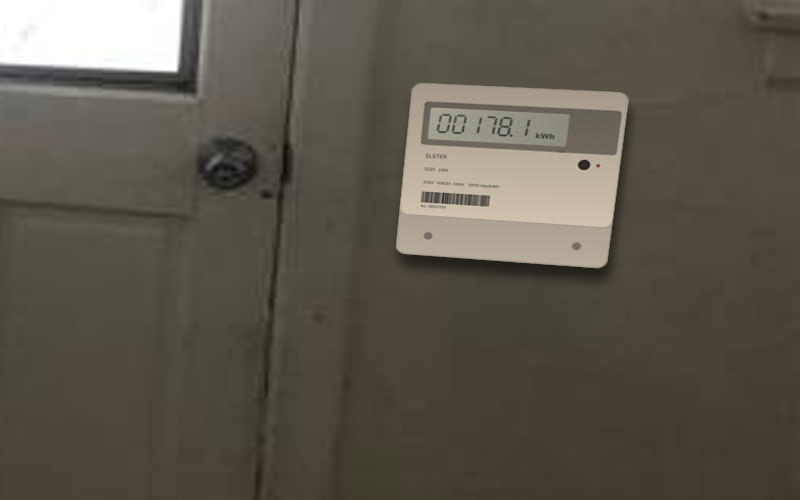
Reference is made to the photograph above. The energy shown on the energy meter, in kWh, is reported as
178.1 kWh
